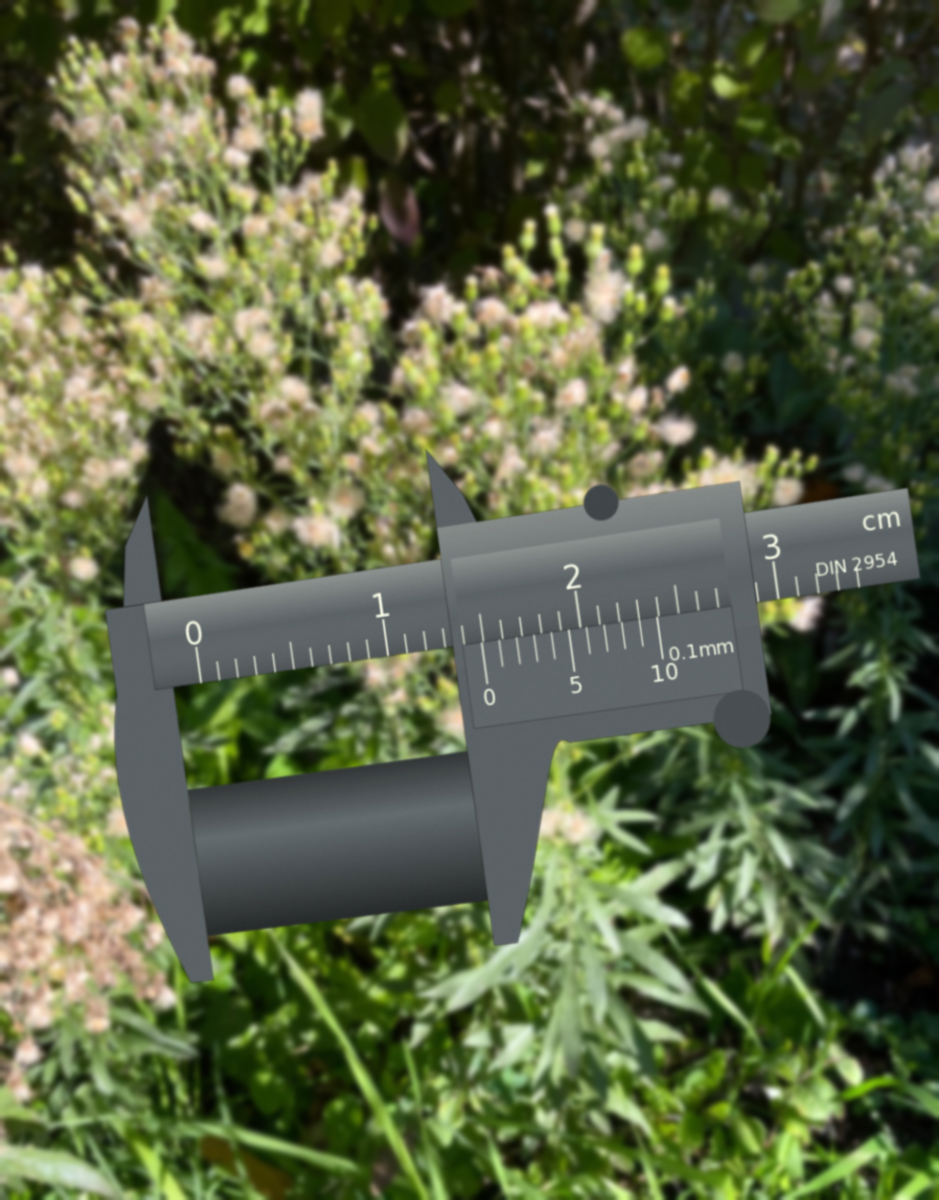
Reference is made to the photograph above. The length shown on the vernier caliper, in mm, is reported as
14.9 mm
